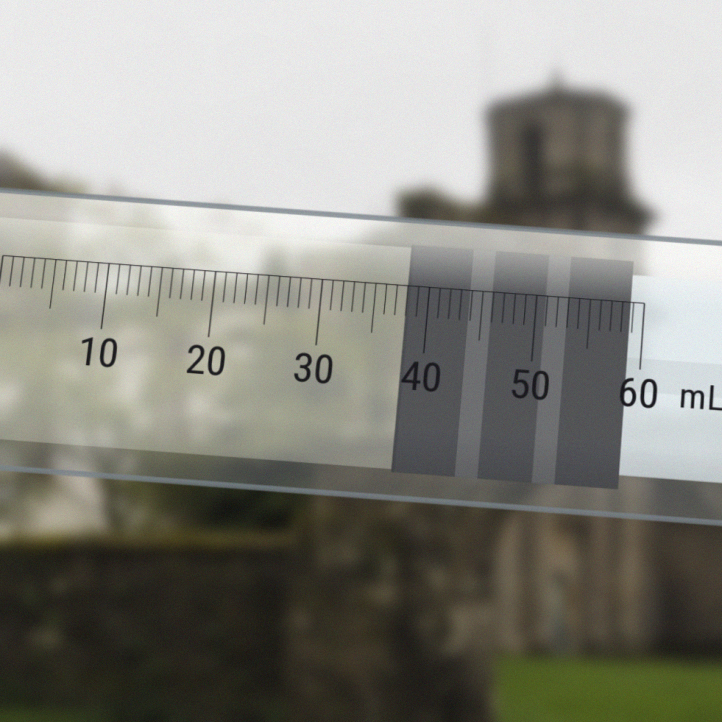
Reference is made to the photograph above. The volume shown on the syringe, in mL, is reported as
38 mL
